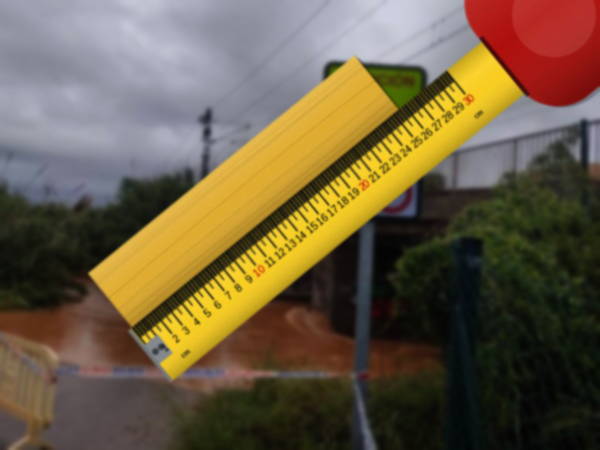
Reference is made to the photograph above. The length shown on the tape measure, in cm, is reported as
25.5 cm
